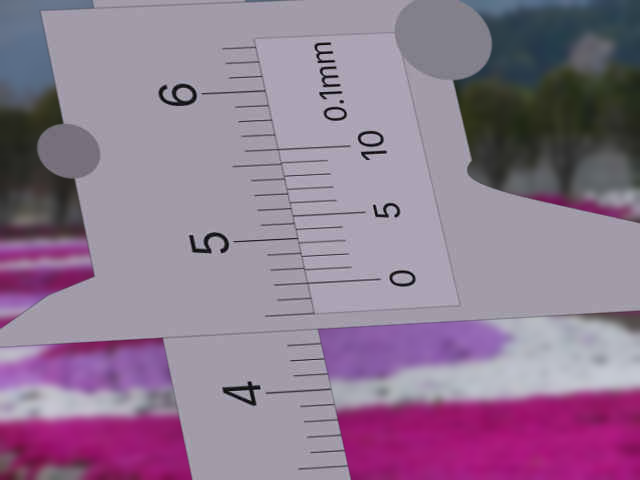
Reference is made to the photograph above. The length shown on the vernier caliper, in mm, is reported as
47.0 mm
